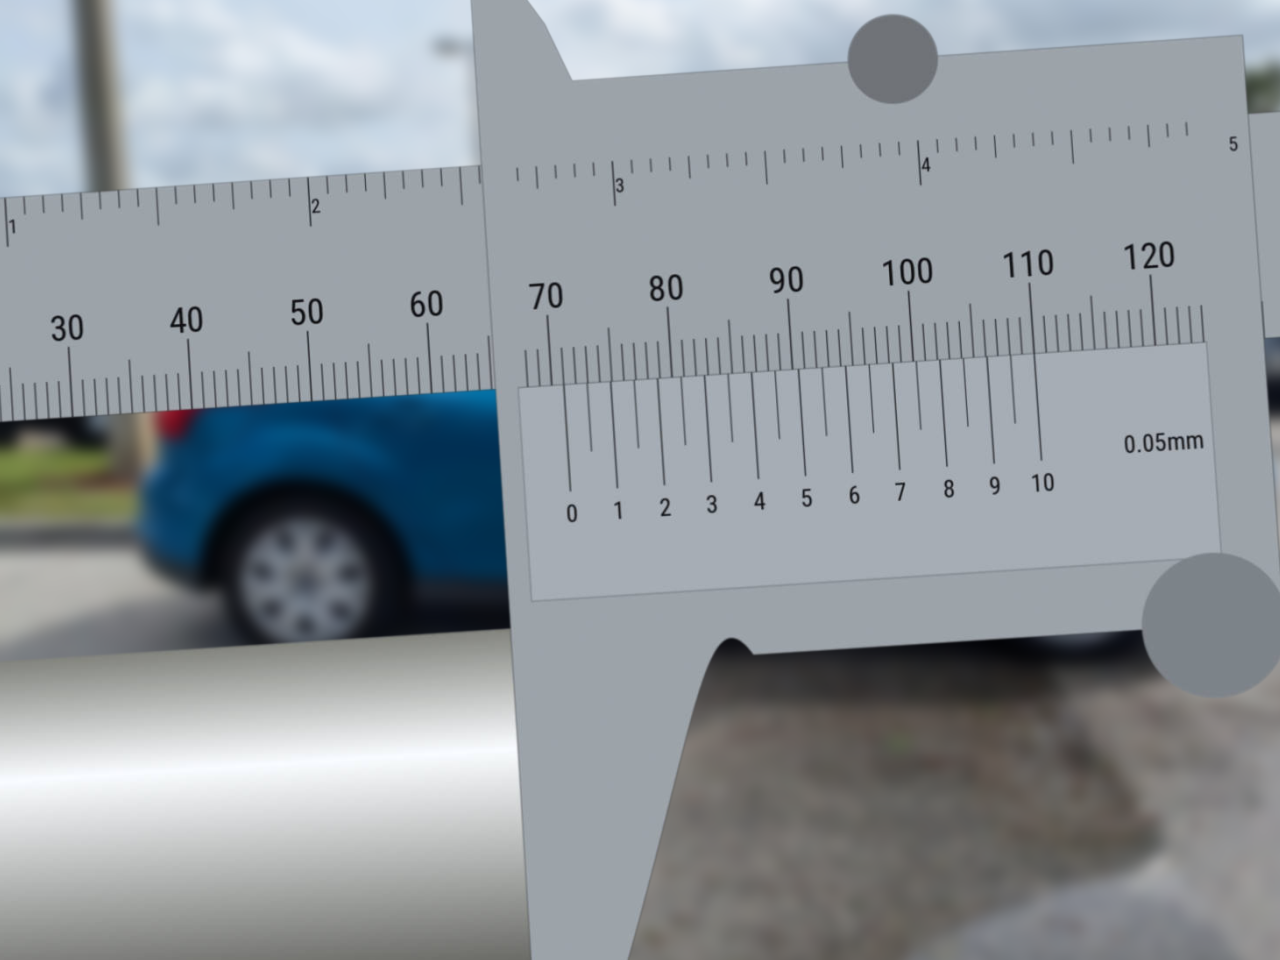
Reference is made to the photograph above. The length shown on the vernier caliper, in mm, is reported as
71.0 mm
